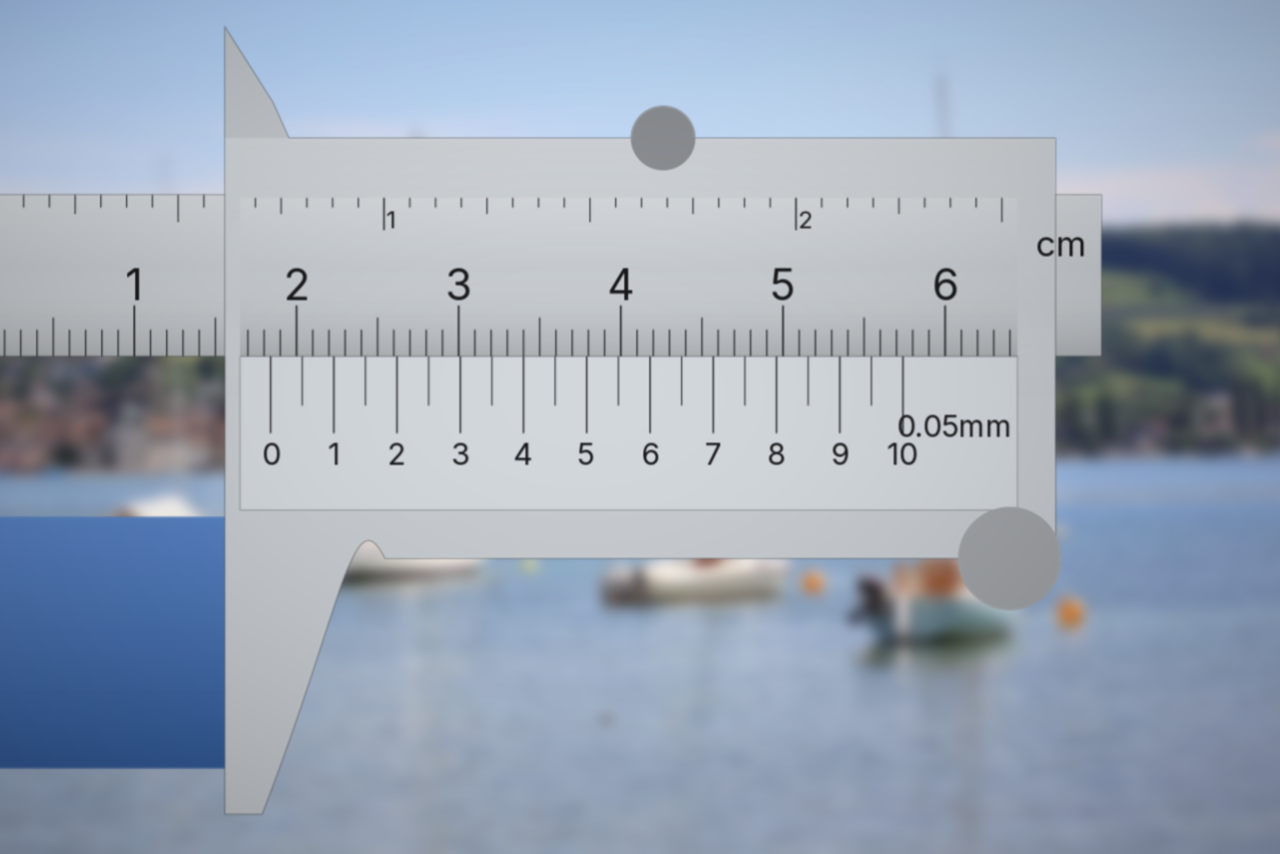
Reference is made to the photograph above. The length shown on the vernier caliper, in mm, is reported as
18.4 mm
